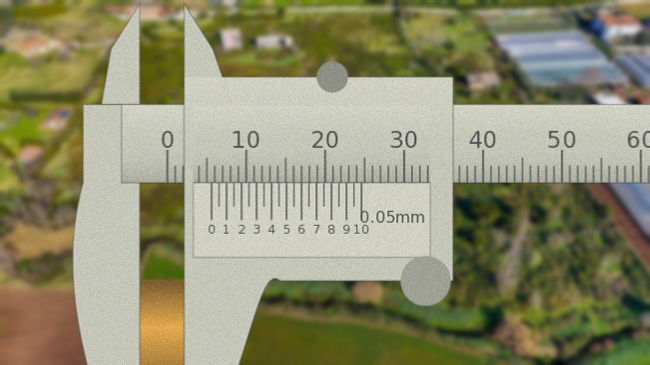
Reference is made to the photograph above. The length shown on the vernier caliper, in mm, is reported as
5.6 mm
